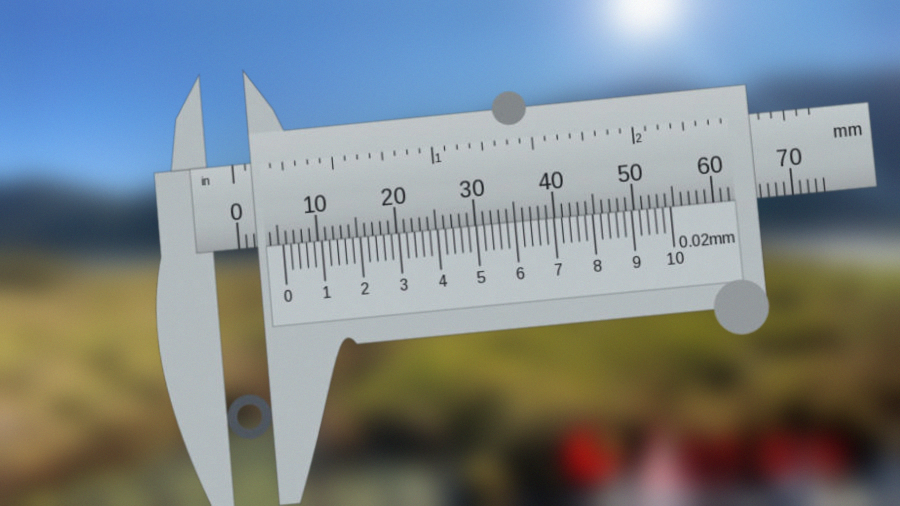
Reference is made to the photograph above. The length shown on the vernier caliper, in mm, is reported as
5.6 mm
